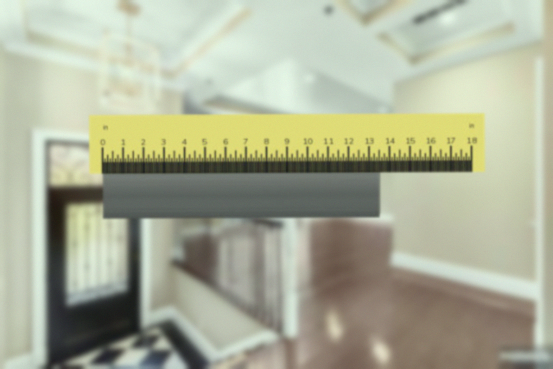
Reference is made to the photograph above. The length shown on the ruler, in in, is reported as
13.5 in
